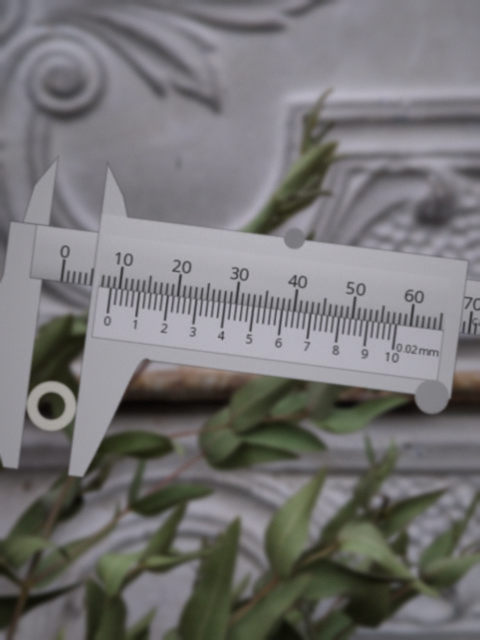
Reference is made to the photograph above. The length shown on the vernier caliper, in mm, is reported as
8.5 mm
